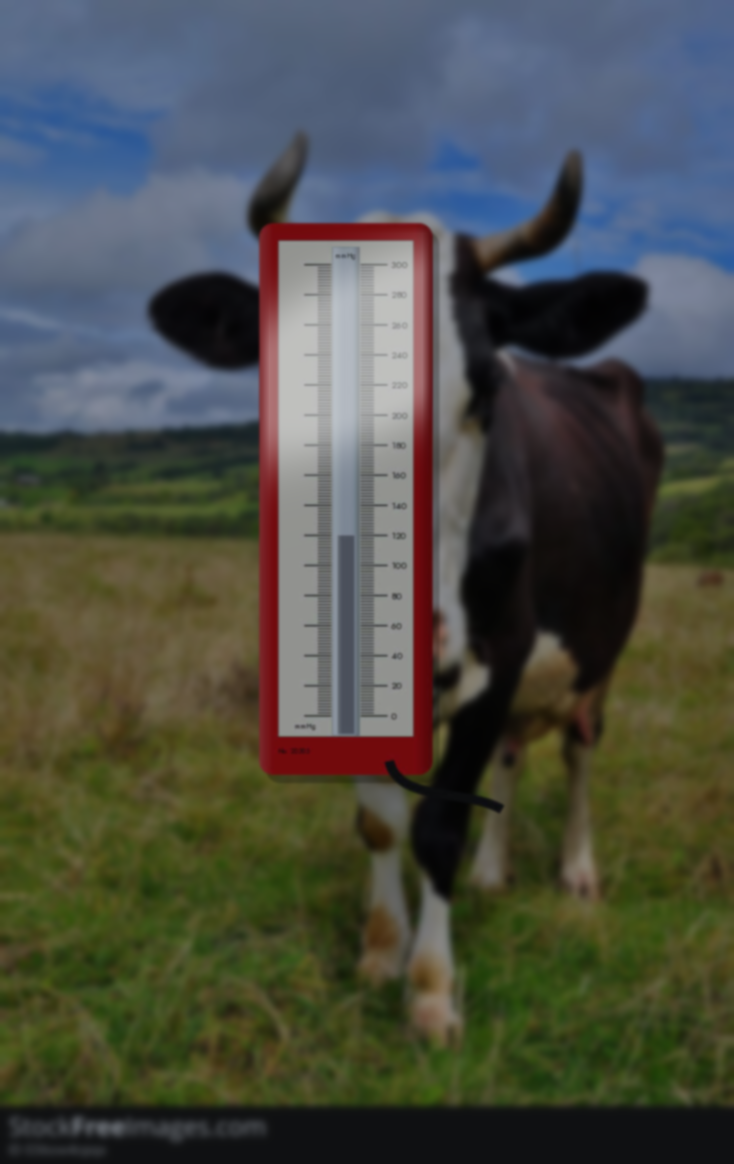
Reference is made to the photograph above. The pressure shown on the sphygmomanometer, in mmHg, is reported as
120 mmHg
